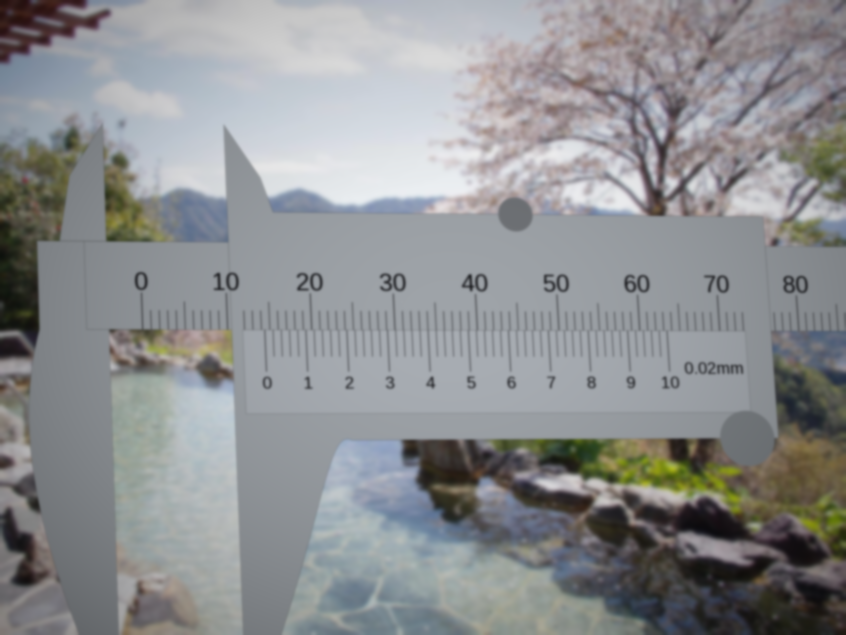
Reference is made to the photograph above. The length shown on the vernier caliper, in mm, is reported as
14.4 mm
